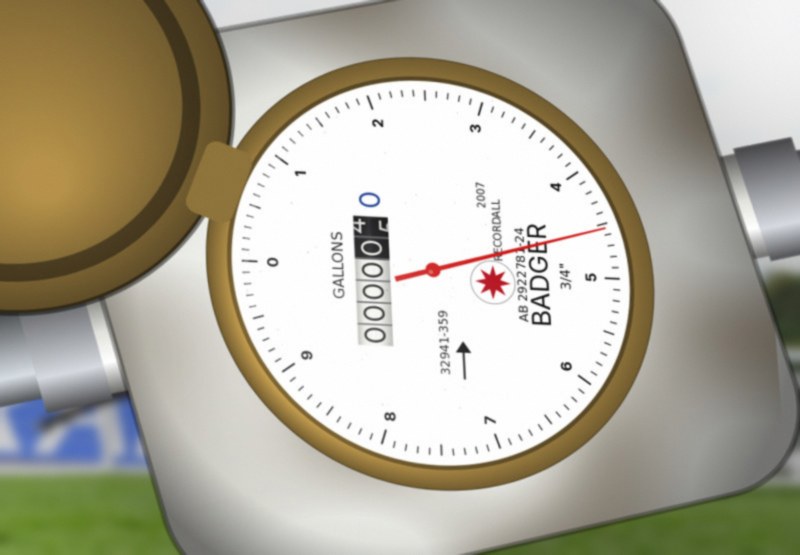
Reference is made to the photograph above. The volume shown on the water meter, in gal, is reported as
44.5 gal
